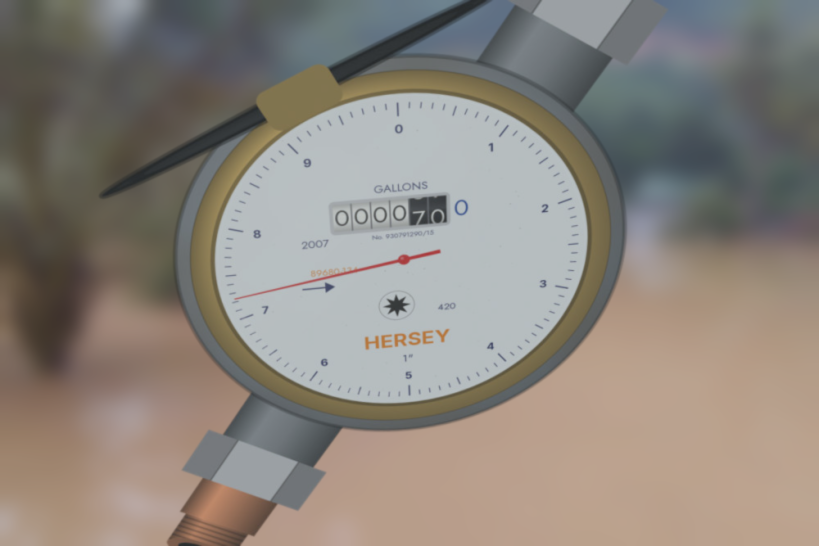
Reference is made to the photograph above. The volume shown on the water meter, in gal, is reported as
697.2 gal
